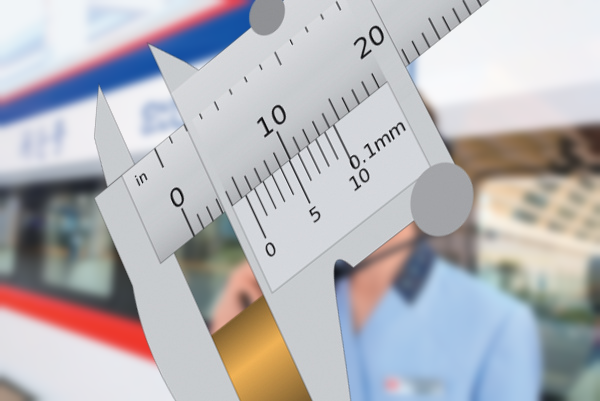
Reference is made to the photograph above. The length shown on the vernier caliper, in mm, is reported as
5.4 mm
